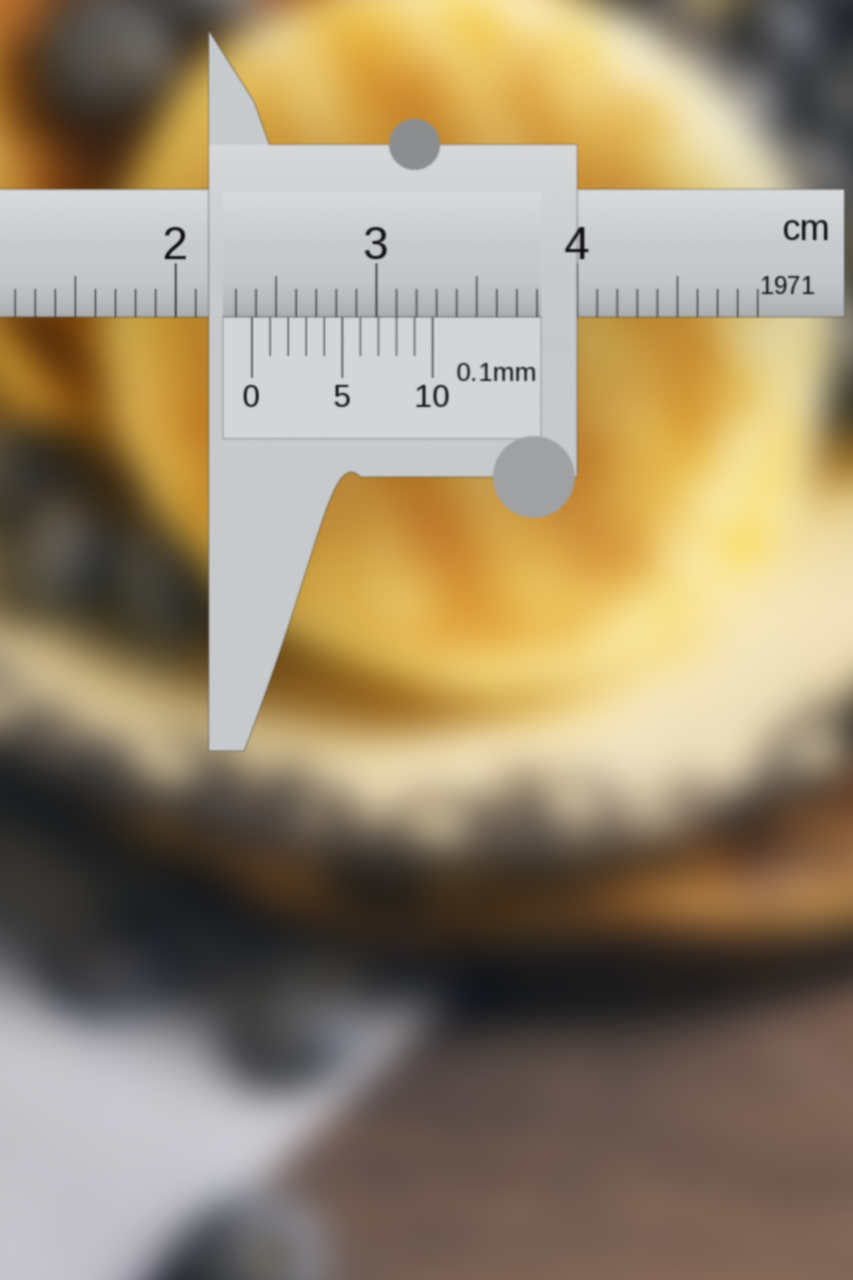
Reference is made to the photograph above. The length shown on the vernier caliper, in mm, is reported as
23.8 mm
